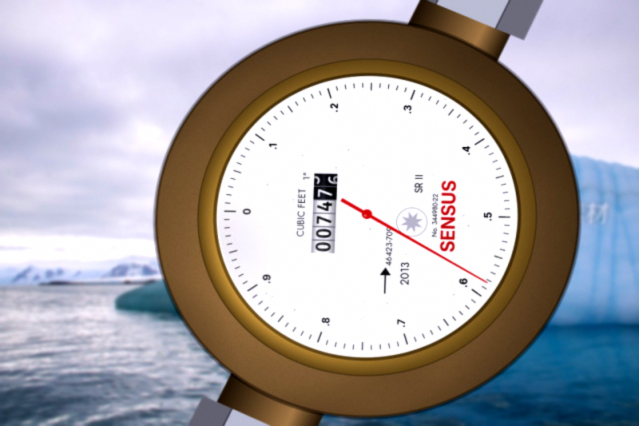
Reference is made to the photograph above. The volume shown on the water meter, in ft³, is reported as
7475.58 ft³
